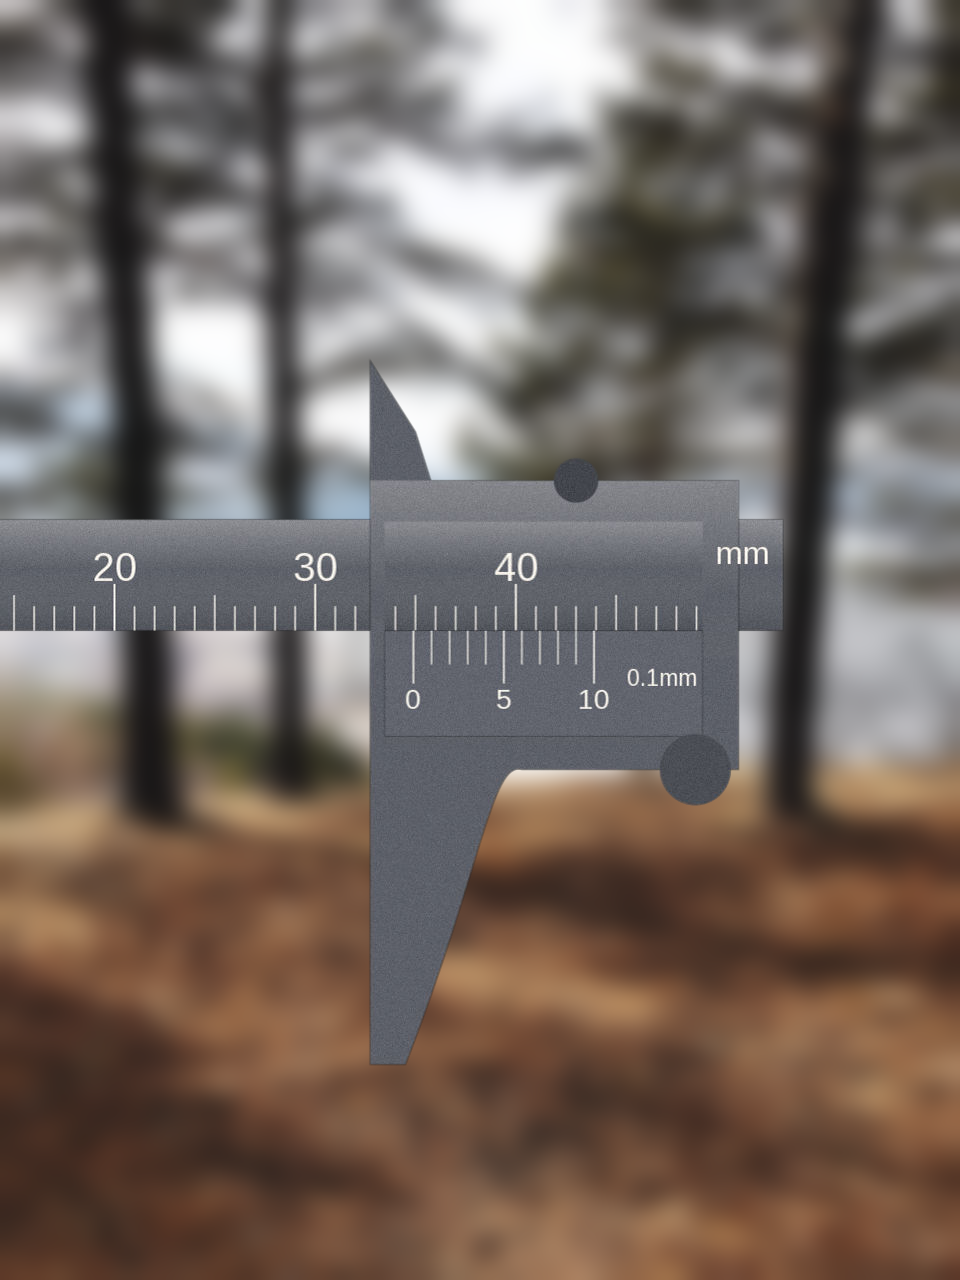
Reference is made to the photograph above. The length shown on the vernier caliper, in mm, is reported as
34.9 mm
